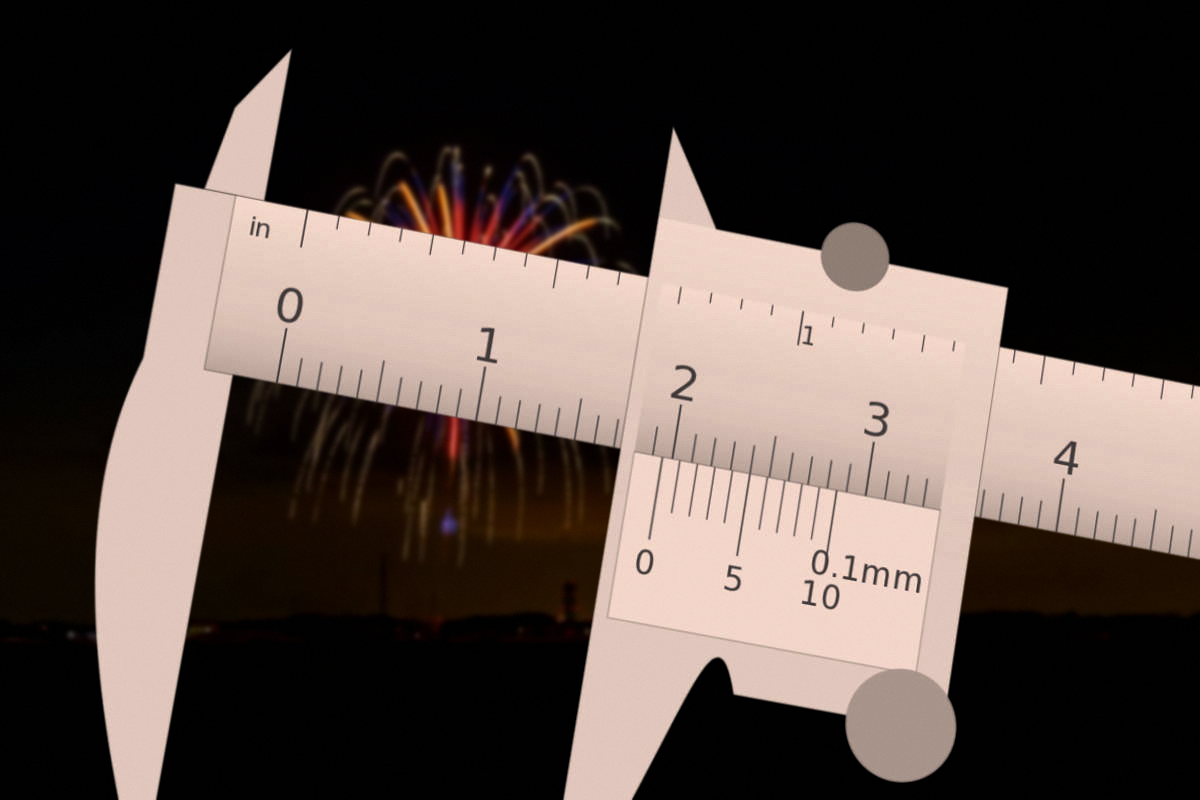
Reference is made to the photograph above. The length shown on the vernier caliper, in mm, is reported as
19.5 mm
